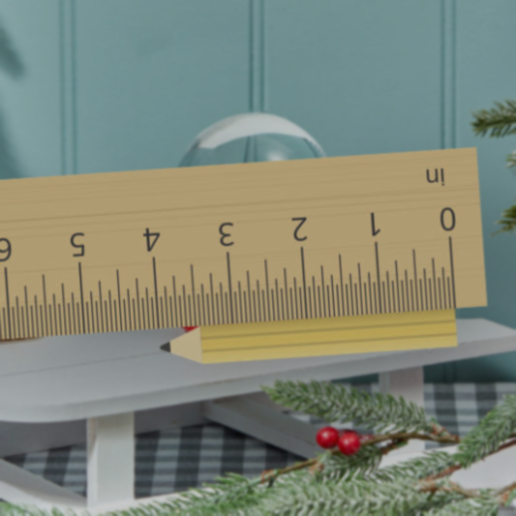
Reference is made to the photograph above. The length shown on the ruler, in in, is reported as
4 in
